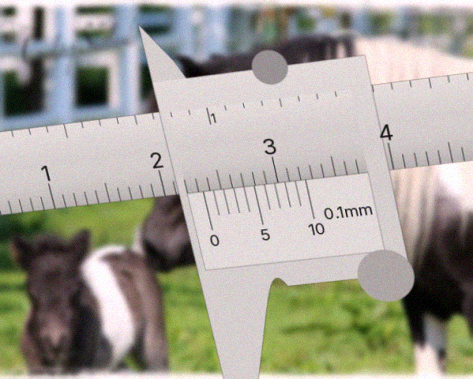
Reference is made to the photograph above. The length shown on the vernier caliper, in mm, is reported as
23.4 mm
